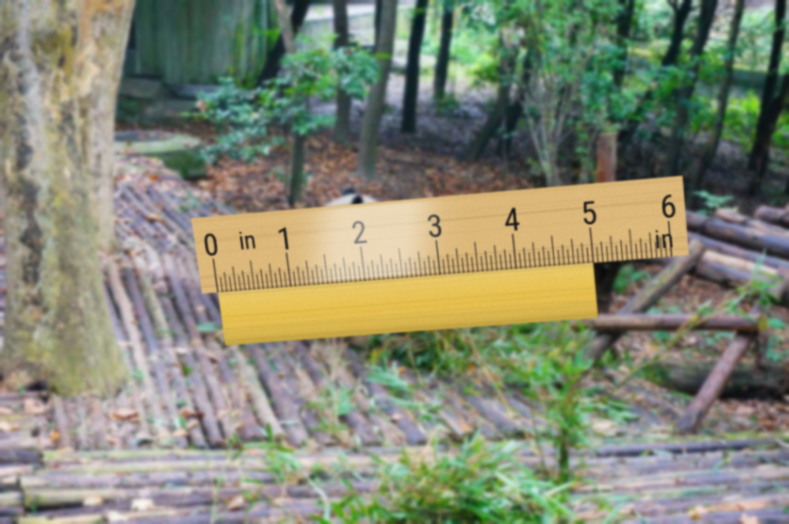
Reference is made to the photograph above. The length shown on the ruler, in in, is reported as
5 in
